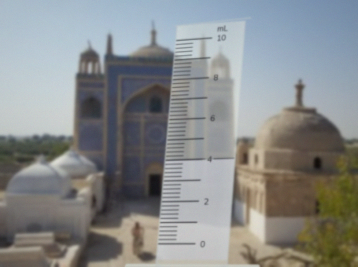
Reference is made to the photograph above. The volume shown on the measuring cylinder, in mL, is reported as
4 mL
